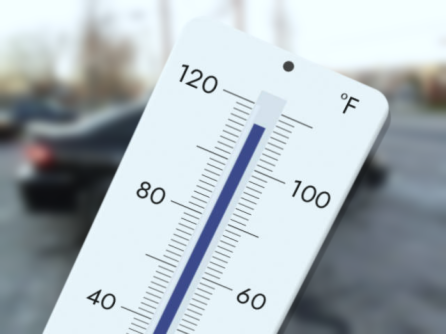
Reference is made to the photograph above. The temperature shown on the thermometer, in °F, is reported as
114 °F
